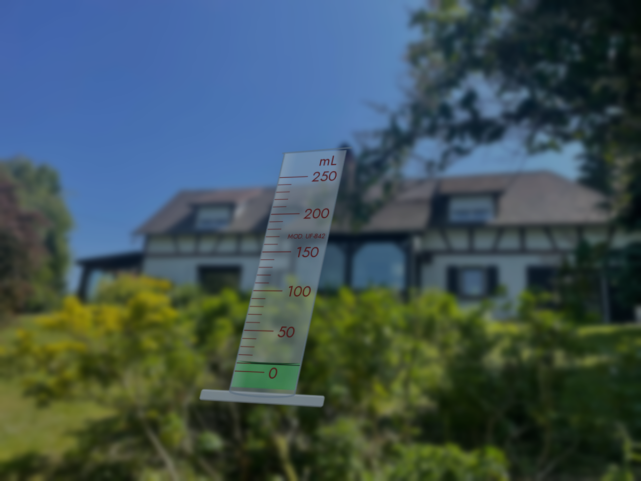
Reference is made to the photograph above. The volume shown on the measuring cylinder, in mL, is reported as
10 mL
